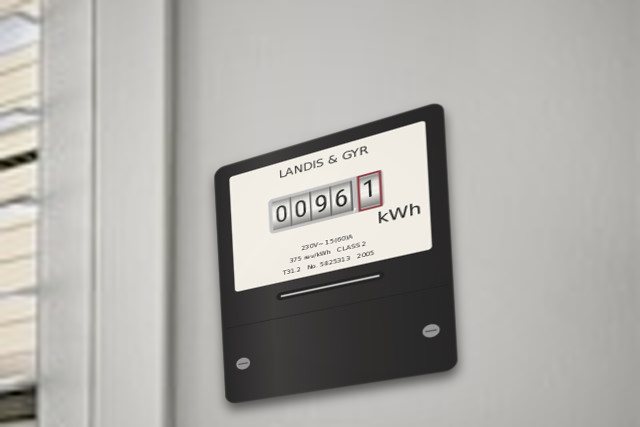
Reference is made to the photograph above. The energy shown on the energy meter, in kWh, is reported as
96.1 kWh
